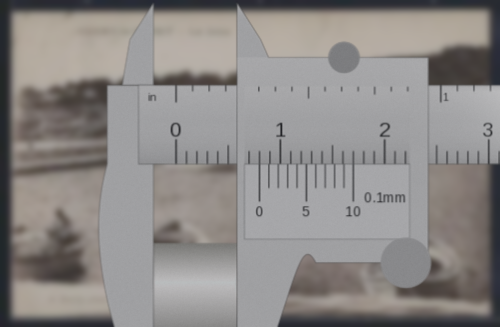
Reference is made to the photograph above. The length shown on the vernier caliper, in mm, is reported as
8.0 mm
